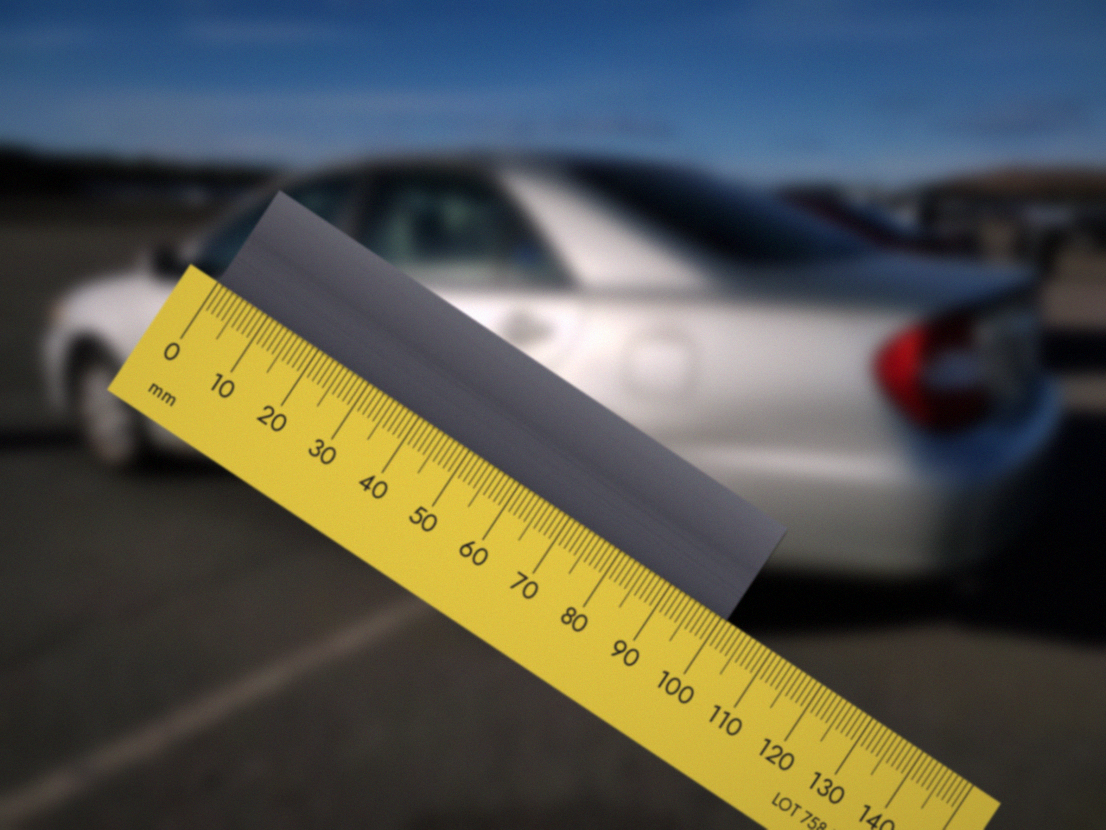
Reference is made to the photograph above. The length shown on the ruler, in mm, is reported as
101 mm
